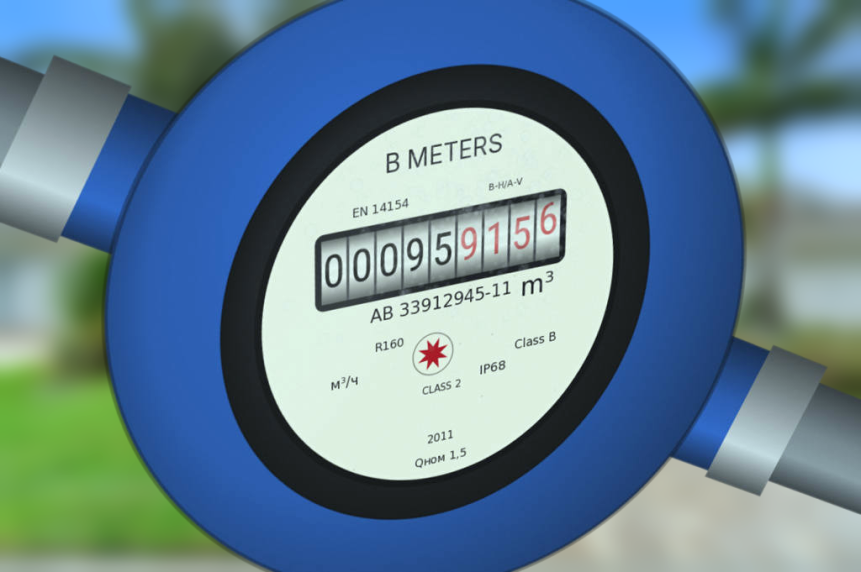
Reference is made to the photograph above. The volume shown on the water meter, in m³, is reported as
95.9156 m³
